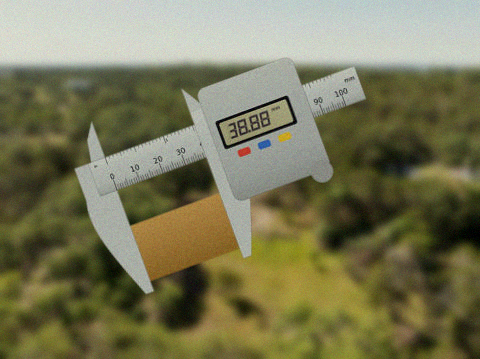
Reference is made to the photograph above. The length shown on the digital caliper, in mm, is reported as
38.88 mm
